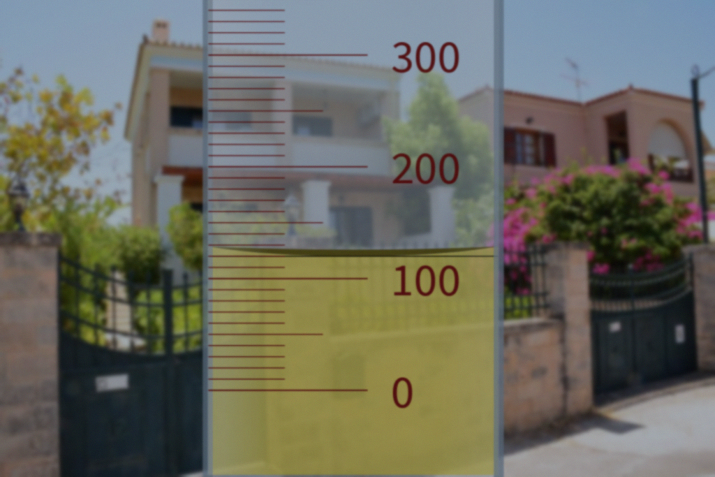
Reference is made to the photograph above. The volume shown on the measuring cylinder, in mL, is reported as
120 mL
